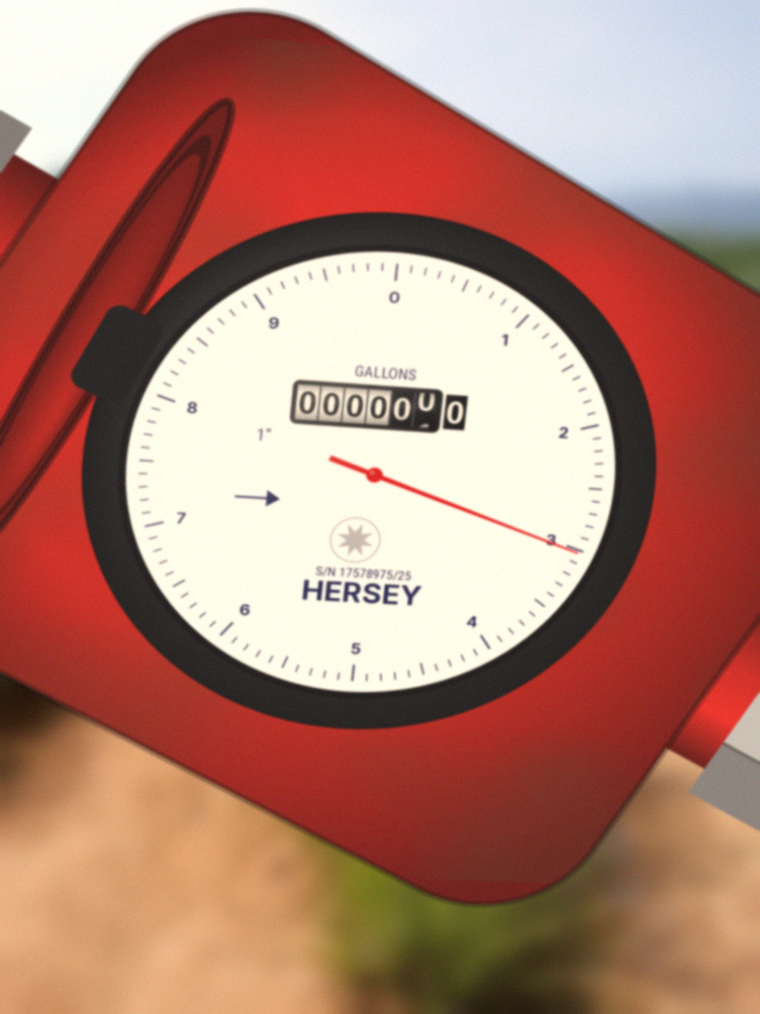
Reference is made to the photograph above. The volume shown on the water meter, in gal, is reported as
3.0 gal
